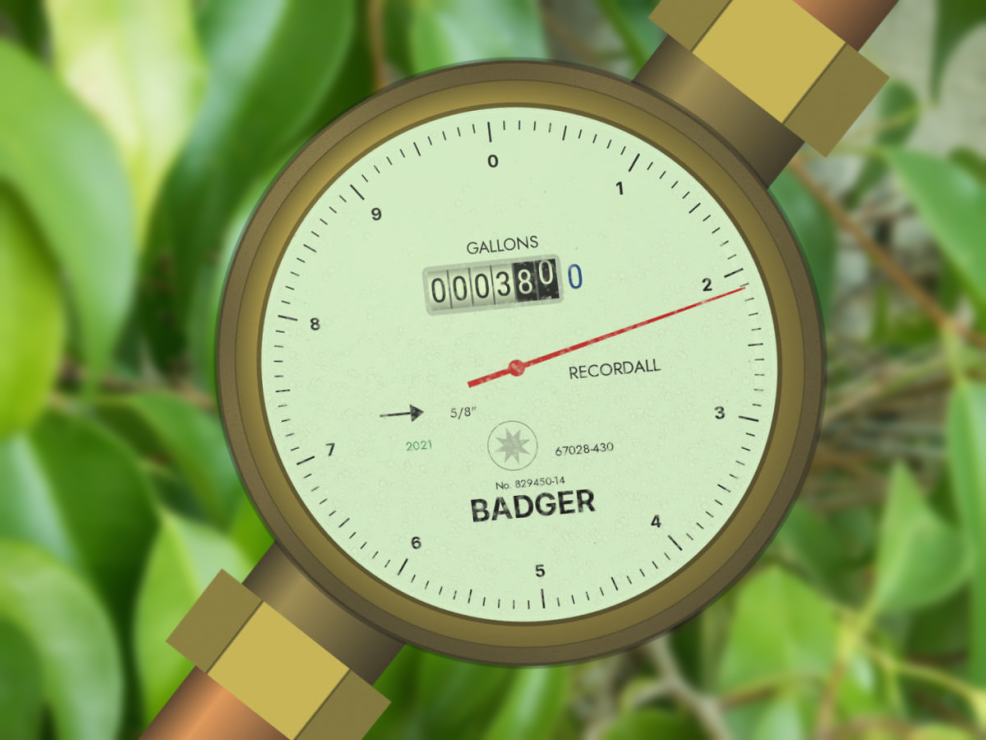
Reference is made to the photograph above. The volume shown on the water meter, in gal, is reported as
3802.1 gal
